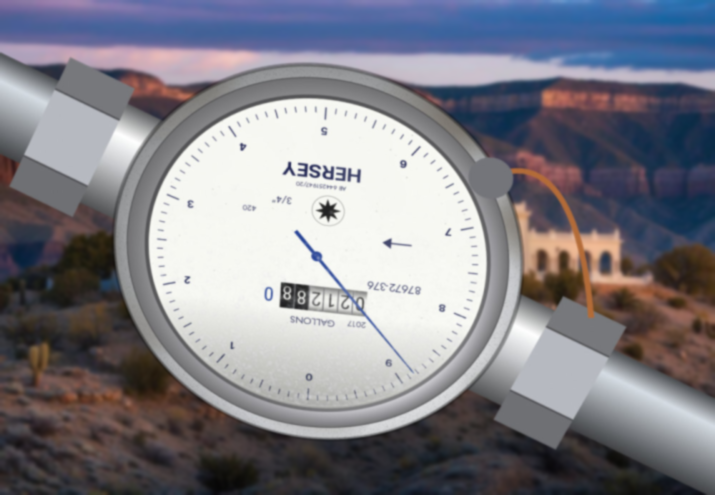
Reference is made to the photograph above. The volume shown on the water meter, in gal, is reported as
212878.8 gal
